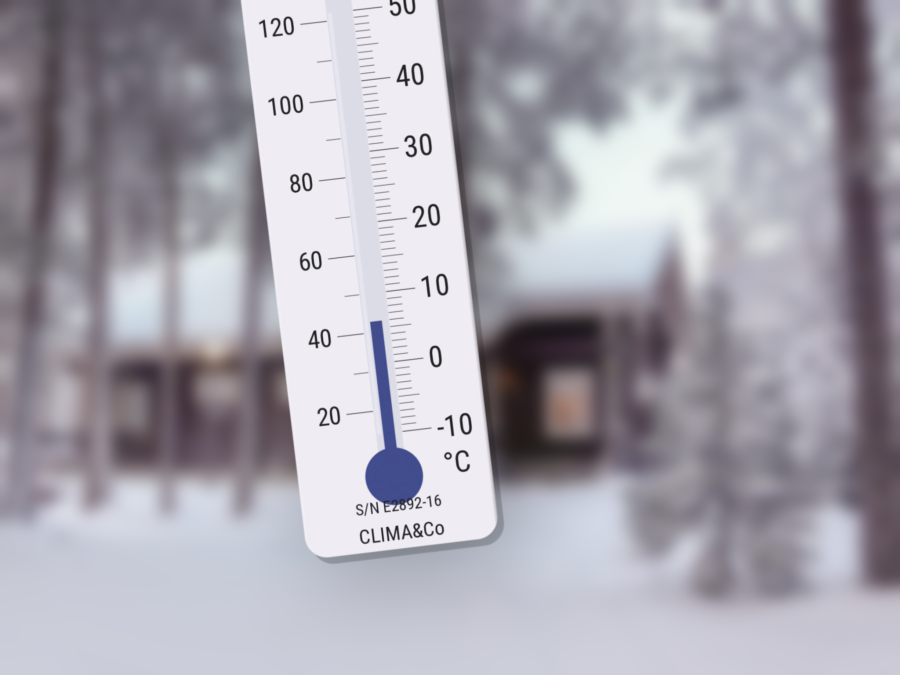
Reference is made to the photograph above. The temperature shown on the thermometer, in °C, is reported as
6 °C
